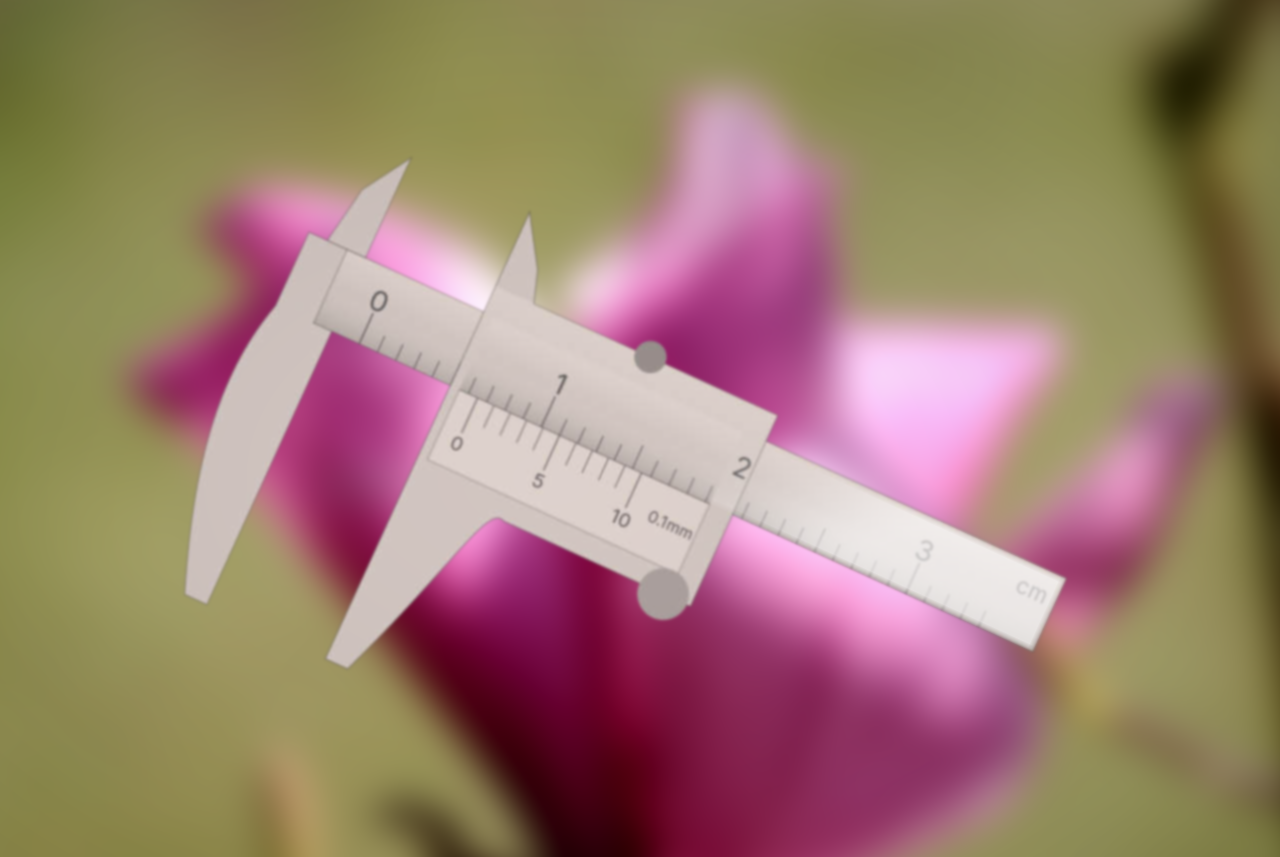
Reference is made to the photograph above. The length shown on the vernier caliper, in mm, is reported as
6.5 mm
